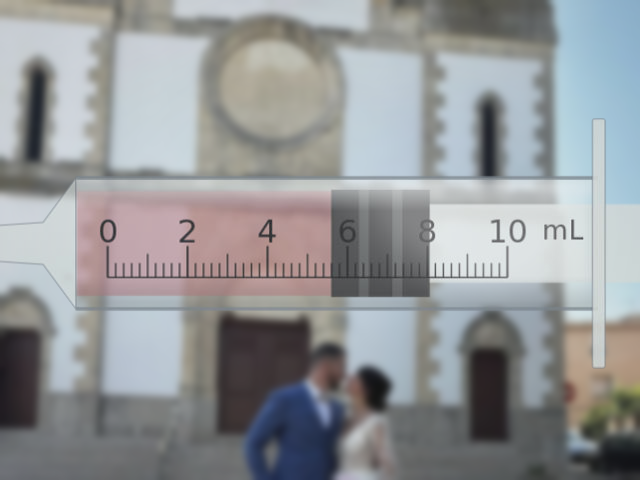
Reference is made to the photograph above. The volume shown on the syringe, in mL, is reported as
5.6 mL
